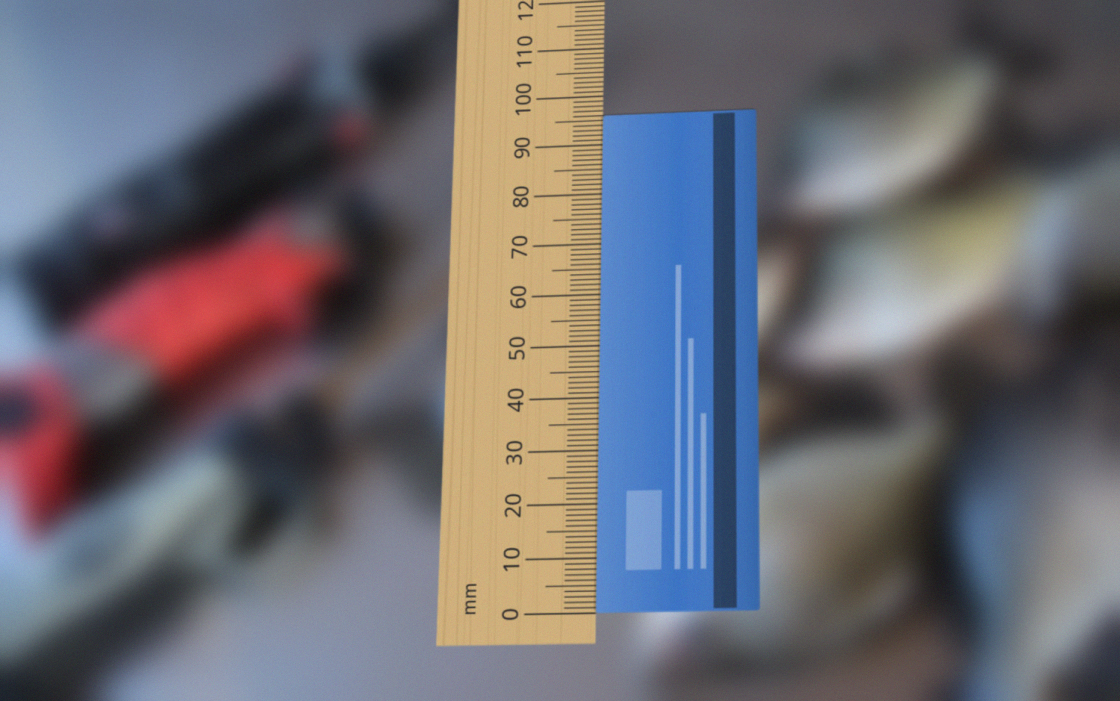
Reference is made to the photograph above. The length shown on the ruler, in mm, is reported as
96 mm
